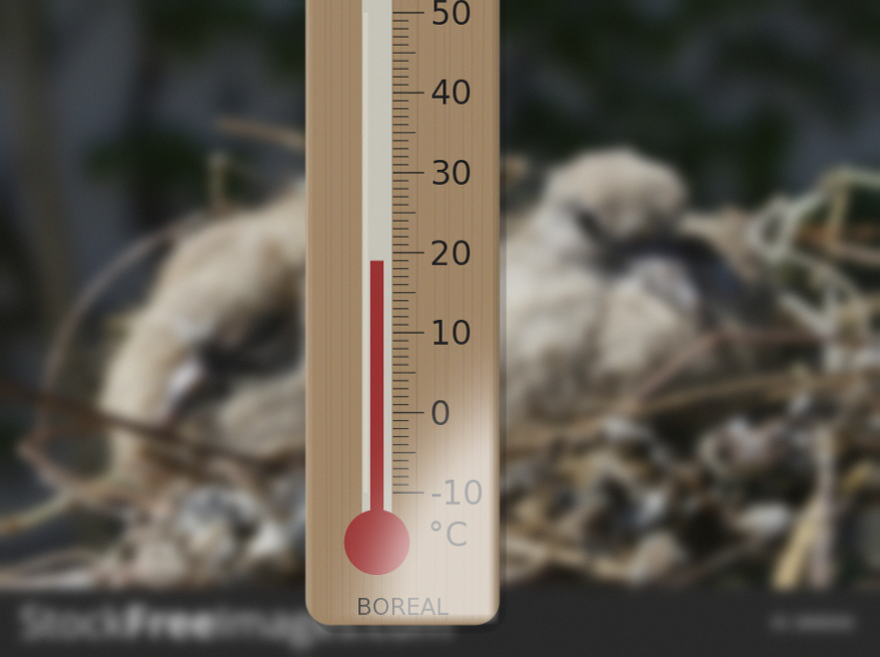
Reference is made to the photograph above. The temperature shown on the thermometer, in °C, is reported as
19 °C
